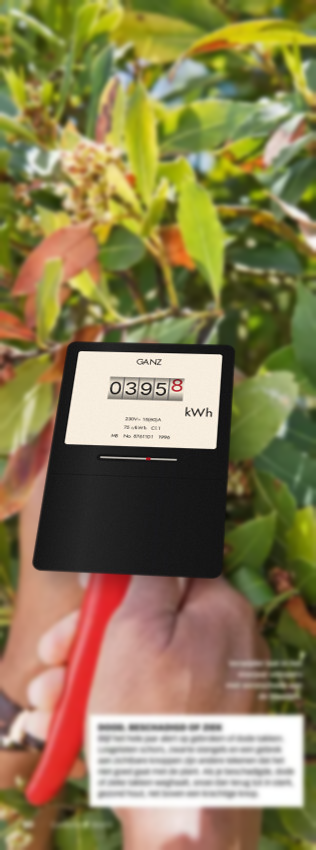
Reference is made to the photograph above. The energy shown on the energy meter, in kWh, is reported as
395.8 kWh
